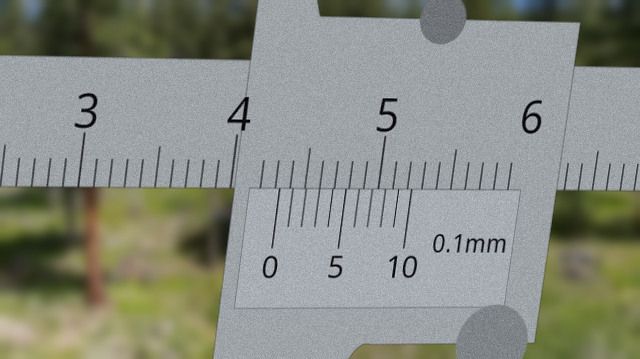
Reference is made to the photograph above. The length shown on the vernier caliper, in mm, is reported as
43.3 mm
